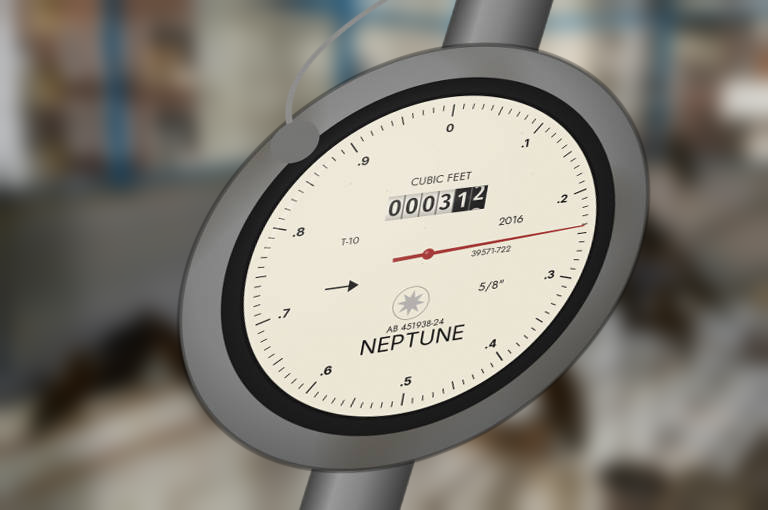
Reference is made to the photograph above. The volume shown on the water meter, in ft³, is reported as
312.24 ft³
